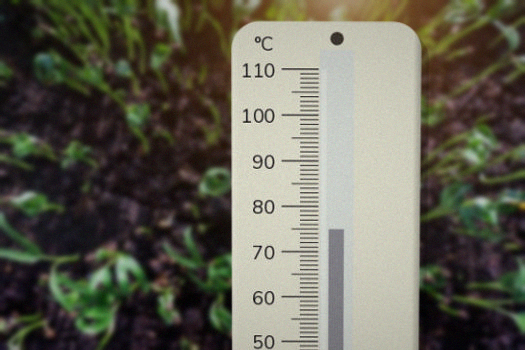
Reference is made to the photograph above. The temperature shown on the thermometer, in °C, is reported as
75 °C
